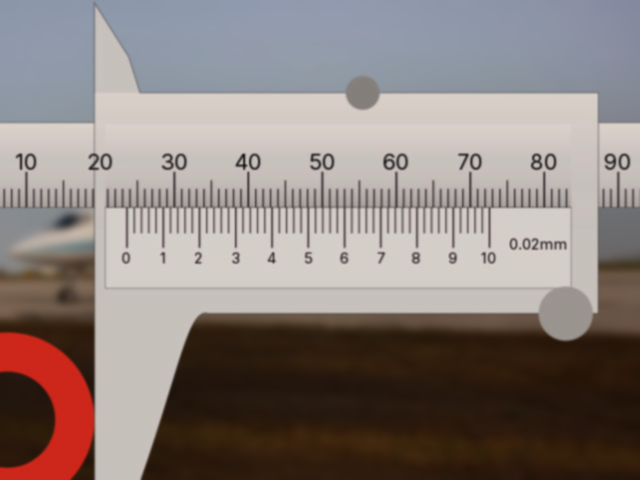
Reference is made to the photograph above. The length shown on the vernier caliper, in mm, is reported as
23.6 mm
